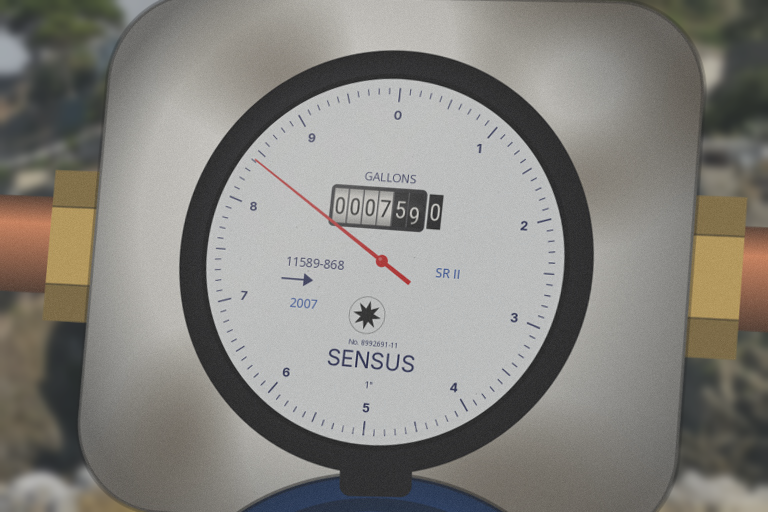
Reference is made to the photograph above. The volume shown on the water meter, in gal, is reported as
7588.4 gal
